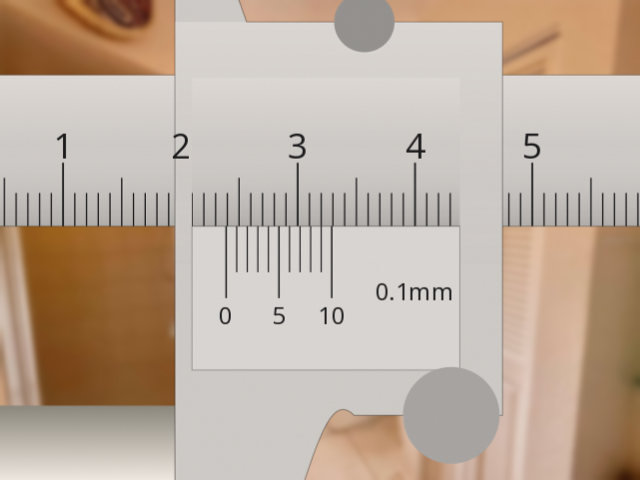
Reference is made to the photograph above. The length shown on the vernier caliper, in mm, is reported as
23.9 mm
